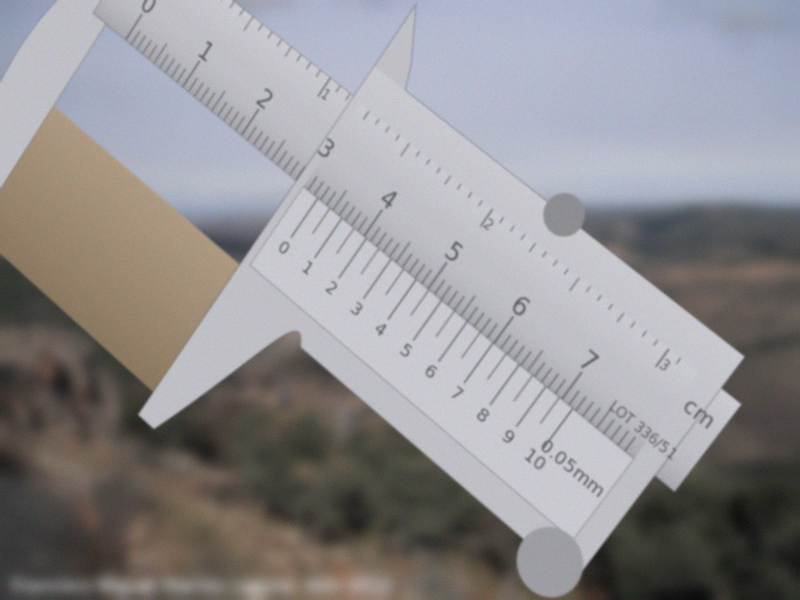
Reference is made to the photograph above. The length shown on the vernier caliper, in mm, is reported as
32.6 mm
